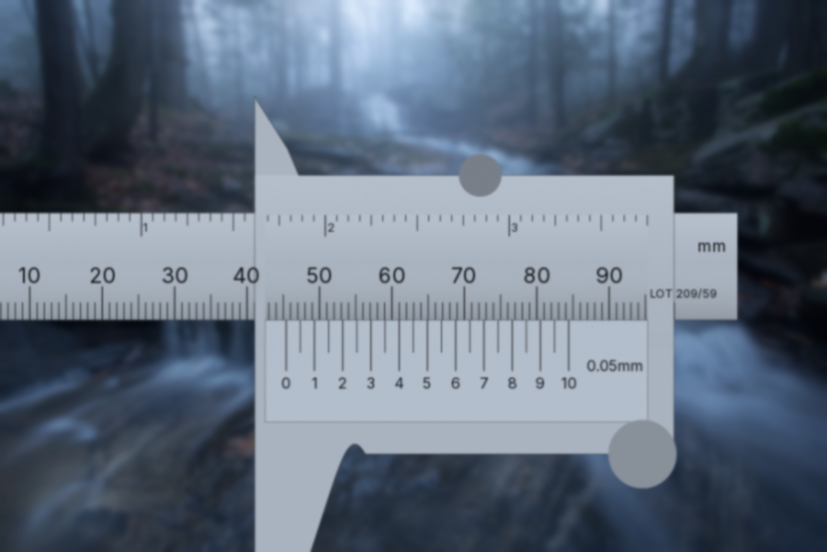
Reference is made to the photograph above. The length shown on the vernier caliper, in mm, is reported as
45.4 mm
